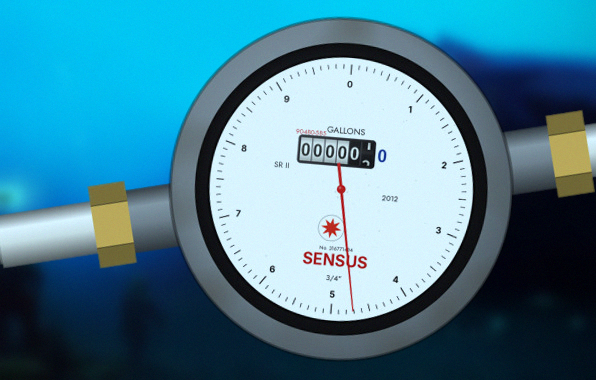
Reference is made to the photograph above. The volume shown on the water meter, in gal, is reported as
14.7 gal
